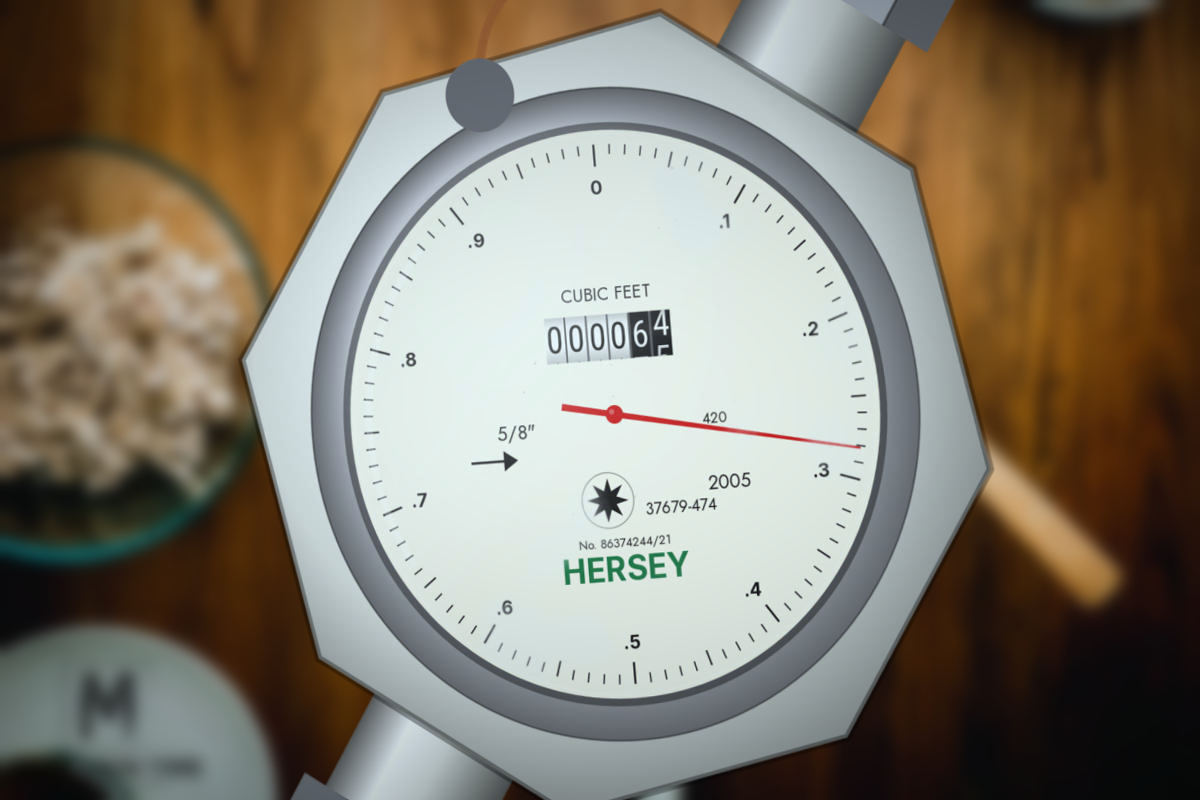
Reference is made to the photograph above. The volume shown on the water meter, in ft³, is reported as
64.28 ft³
